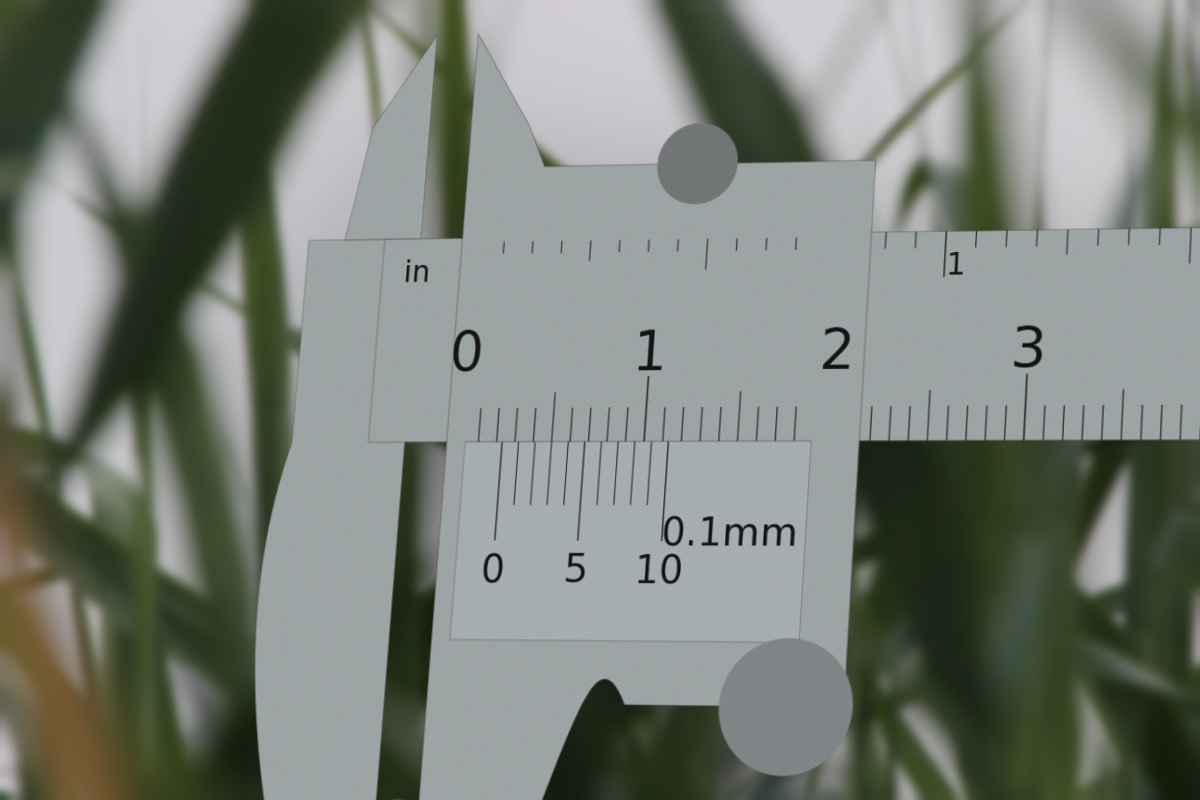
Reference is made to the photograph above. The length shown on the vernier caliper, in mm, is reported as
2.3 mm
